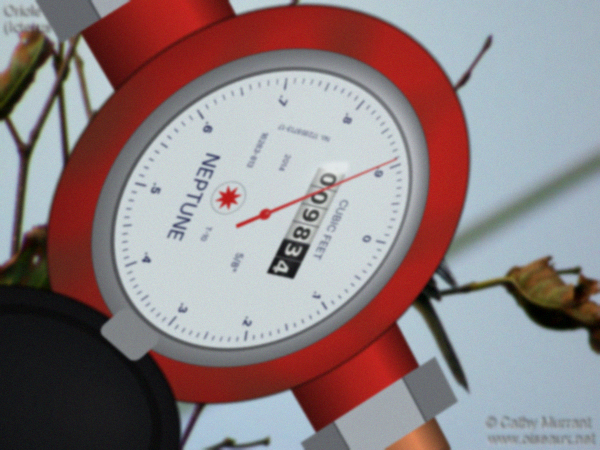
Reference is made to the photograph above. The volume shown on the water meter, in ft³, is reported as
9833.89 ft³
